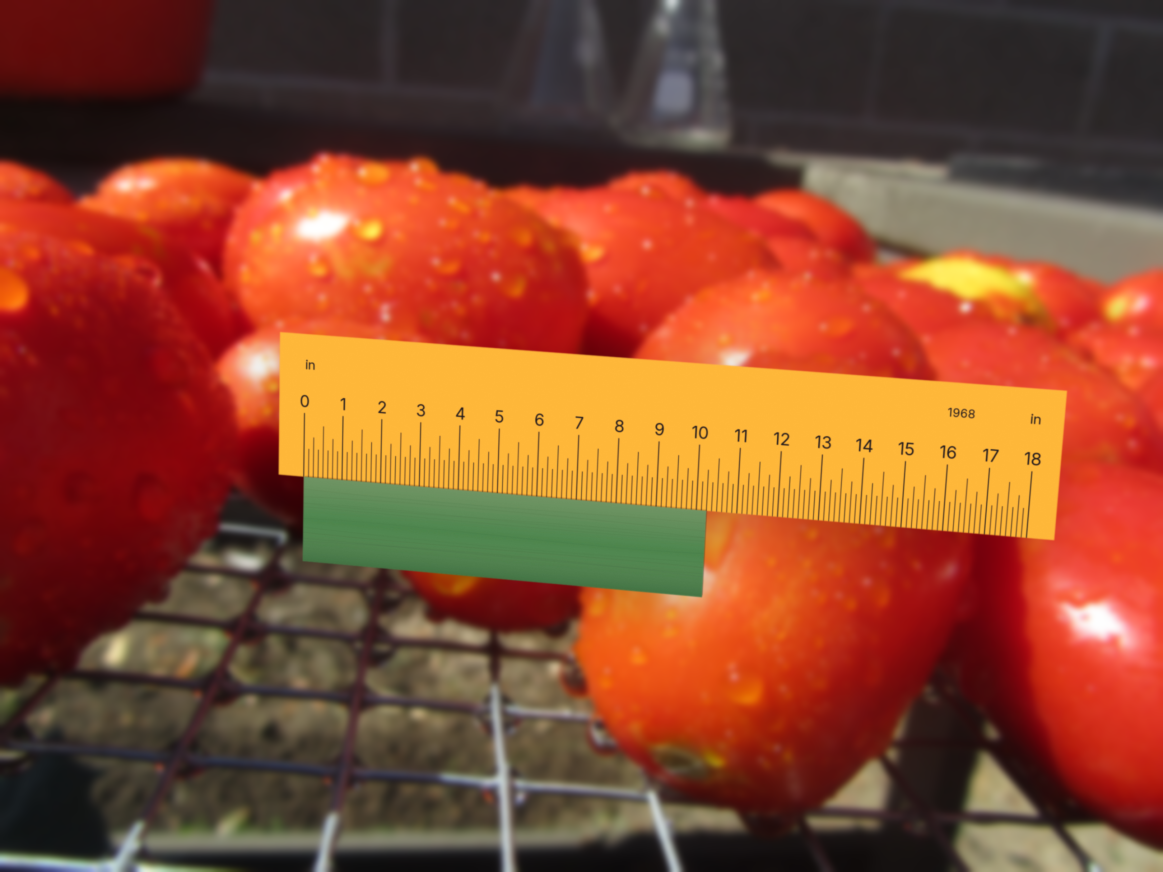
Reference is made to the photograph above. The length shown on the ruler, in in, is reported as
10.25 in
